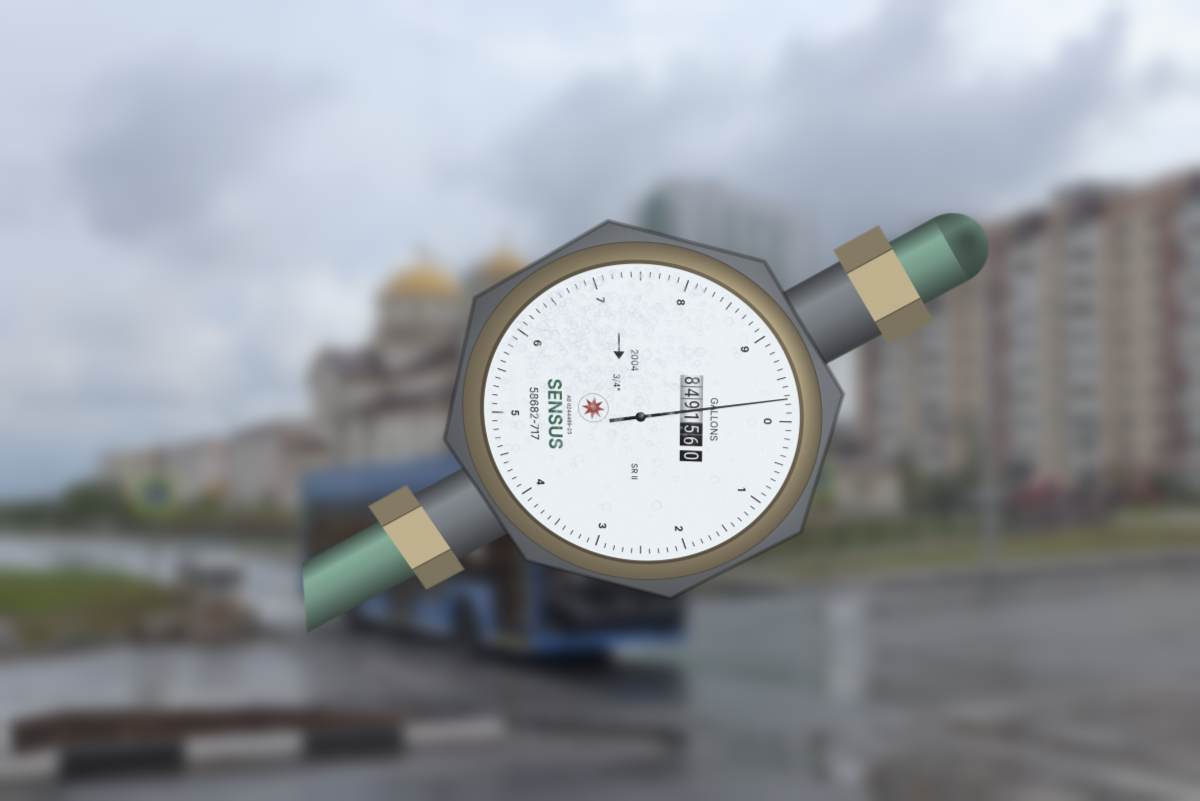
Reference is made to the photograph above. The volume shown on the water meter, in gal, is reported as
8491559.7 gal
